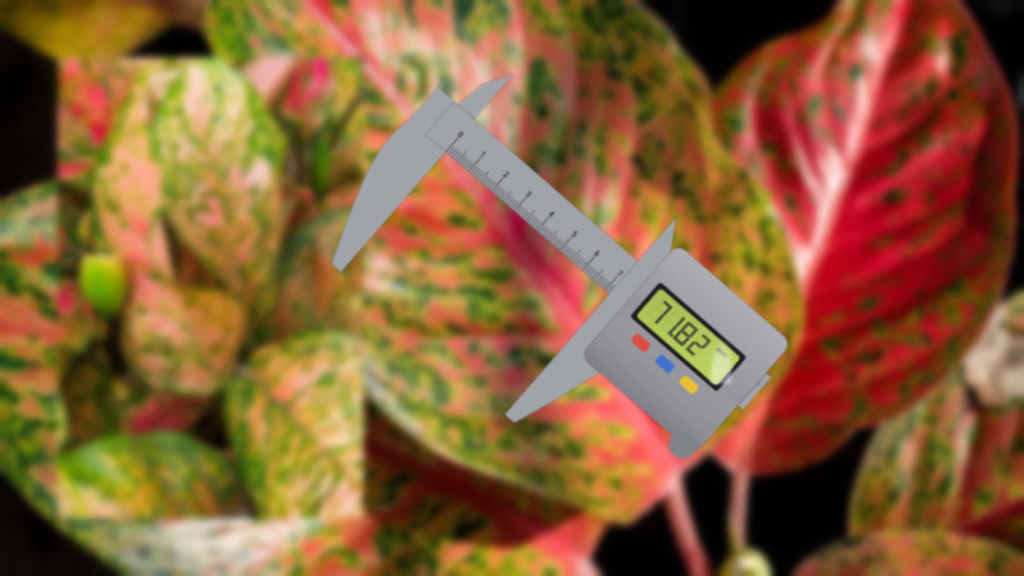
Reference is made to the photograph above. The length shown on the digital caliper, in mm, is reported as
71.82 mm
